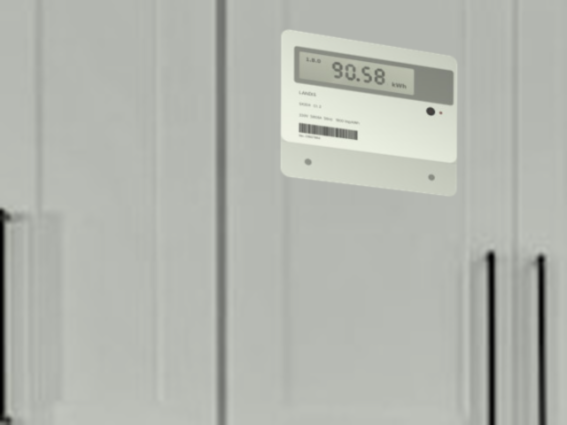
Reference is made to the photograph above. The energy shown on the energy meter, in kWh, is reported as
90.58 kWh
